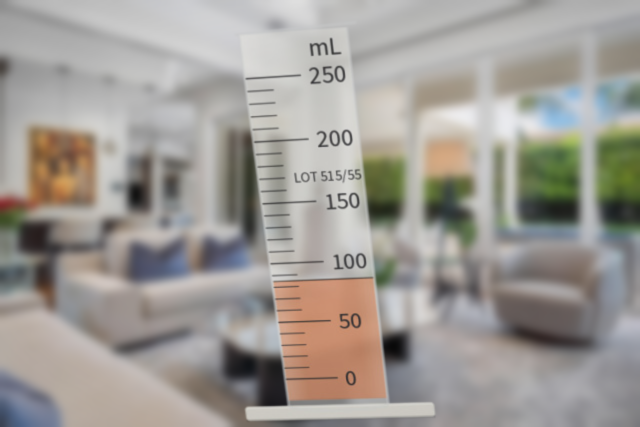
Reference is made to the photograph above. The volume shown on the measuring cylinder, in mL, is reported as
85 mL
